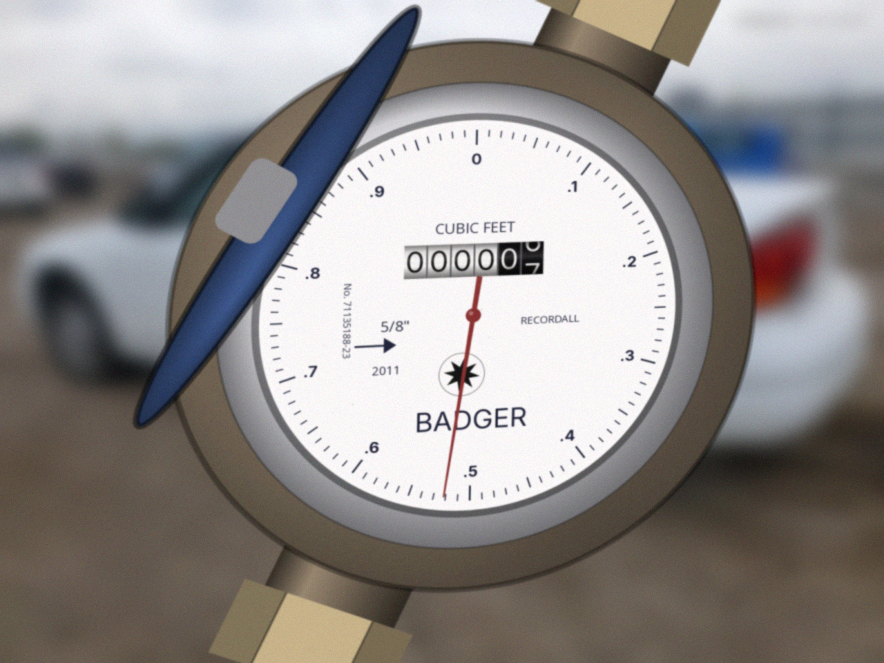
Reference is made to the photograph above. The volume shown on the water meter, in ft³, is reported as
6.52 ft³
